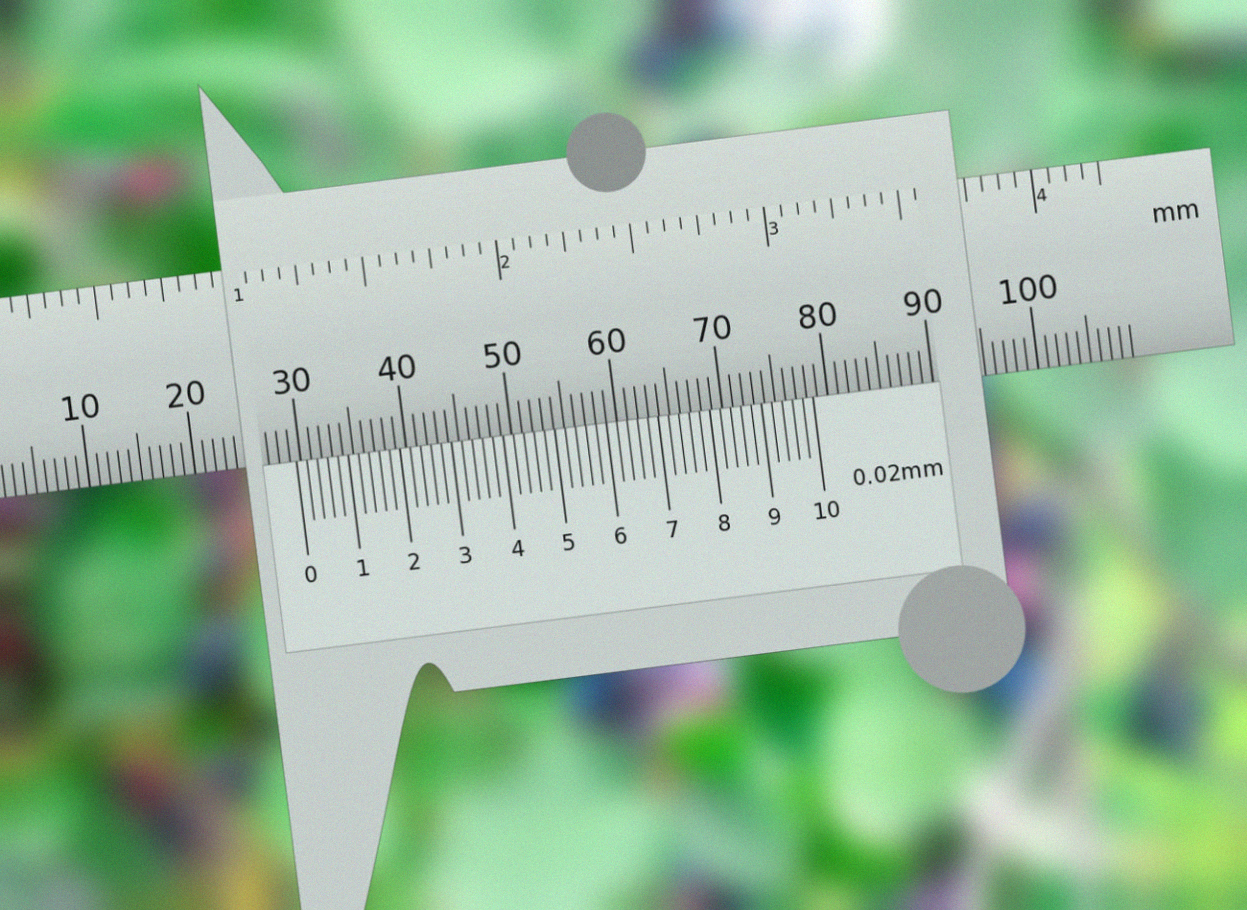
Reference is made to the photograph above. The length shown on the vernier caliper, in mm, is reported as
29.6 mm
